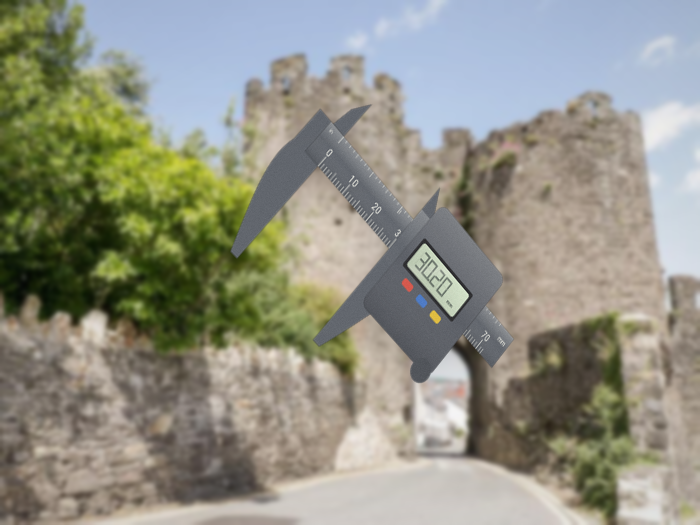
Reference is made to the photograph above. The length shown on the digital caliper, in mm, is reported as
30.20 mm
